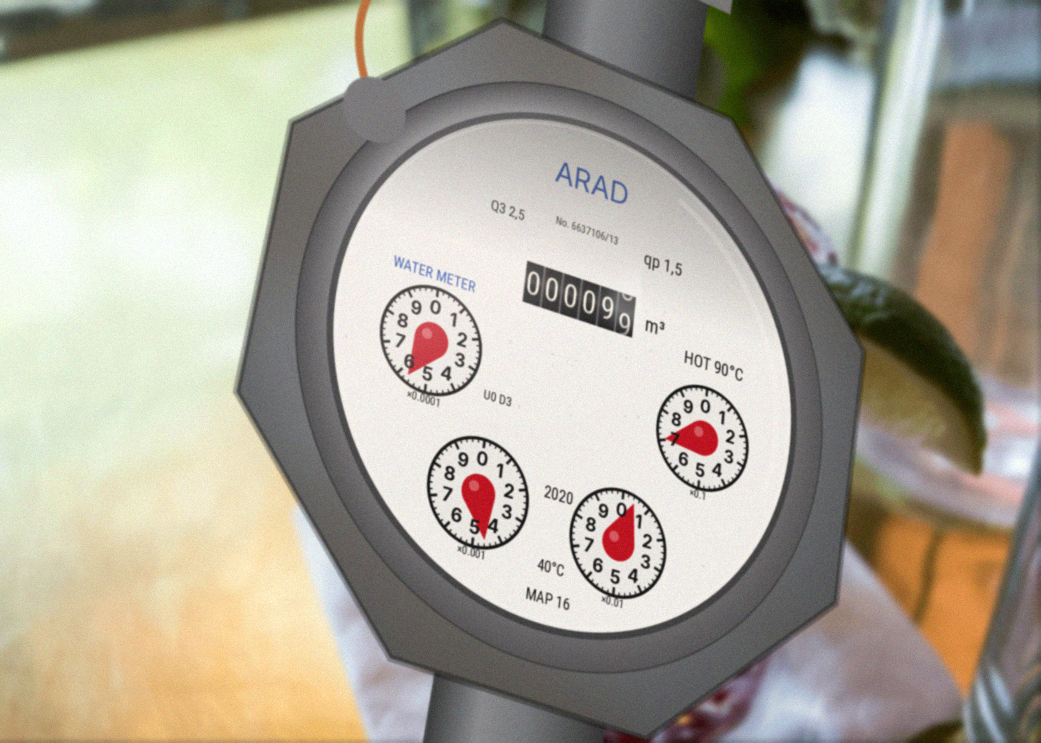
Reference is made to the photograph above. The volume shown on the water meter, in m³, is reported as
98.7045 m³
